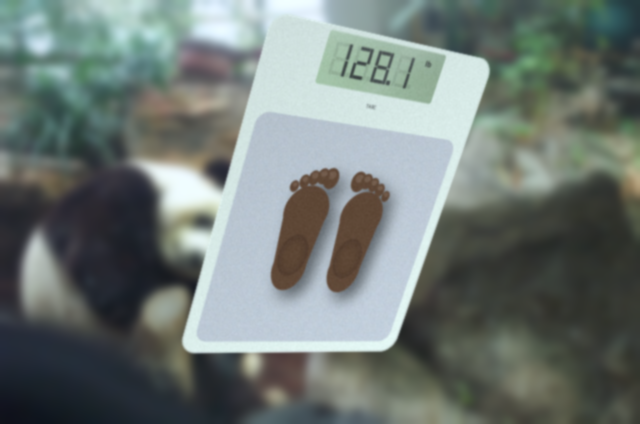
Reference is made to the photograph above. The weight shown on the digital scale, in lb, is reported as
128.1 lb
